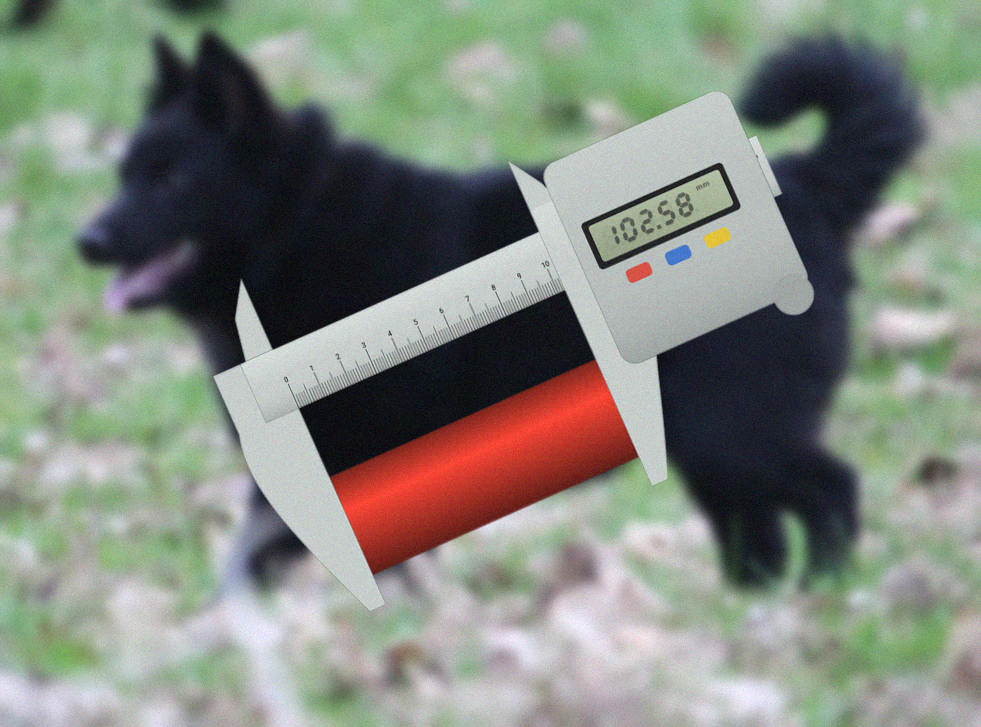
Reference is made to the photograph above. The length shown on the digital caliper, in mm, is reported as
102.58 mm
